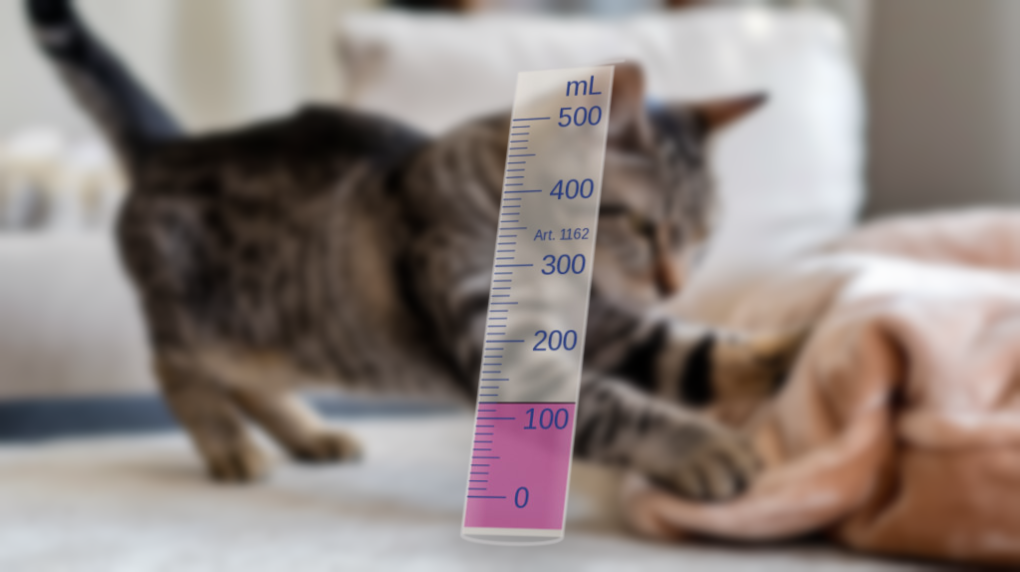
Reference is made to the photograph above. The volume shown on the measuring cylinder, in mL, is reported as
120 mL
